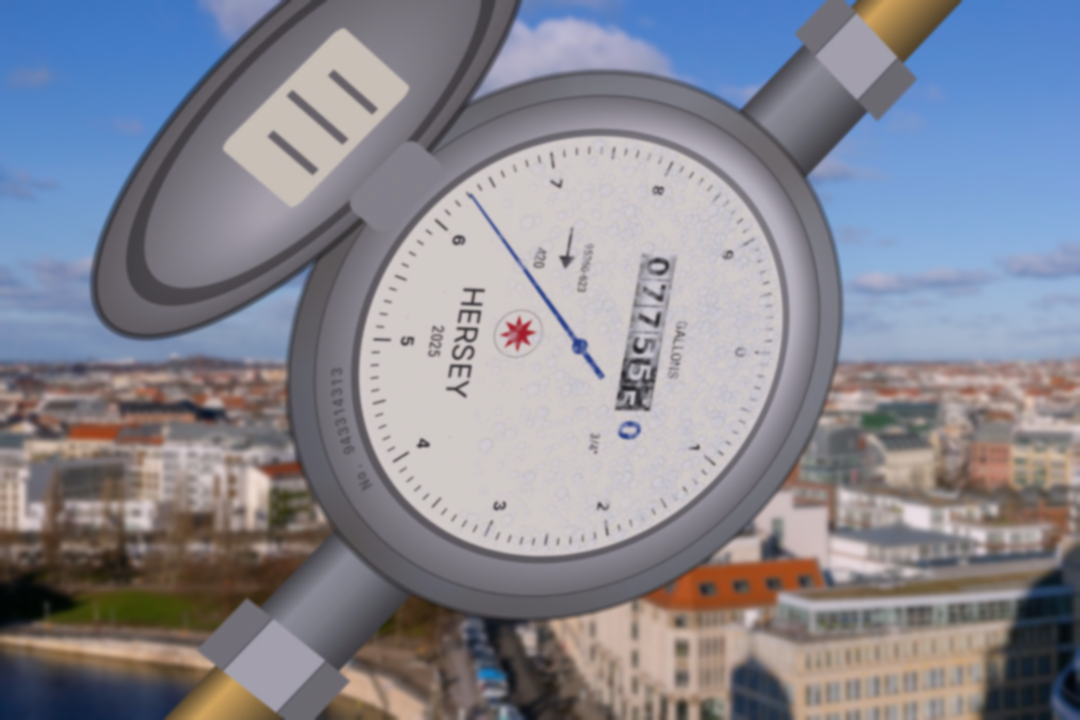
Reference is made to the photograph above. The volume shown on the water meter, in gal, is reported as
775546.3 gal
